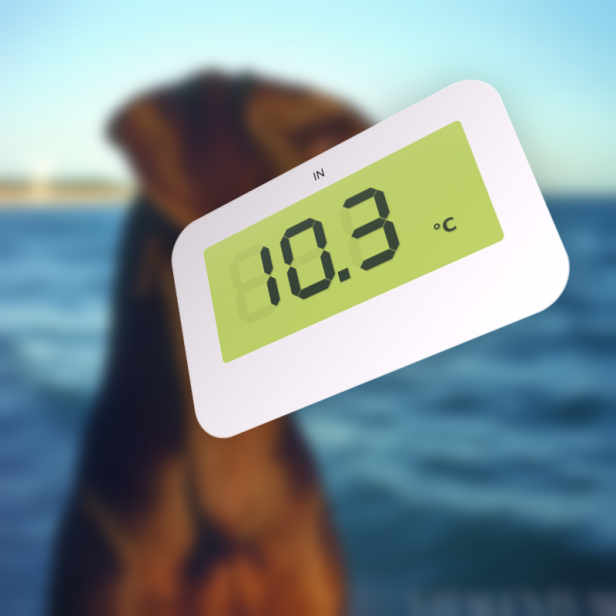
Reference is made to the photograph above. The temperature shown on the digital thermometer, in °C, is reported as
10.3 °C
